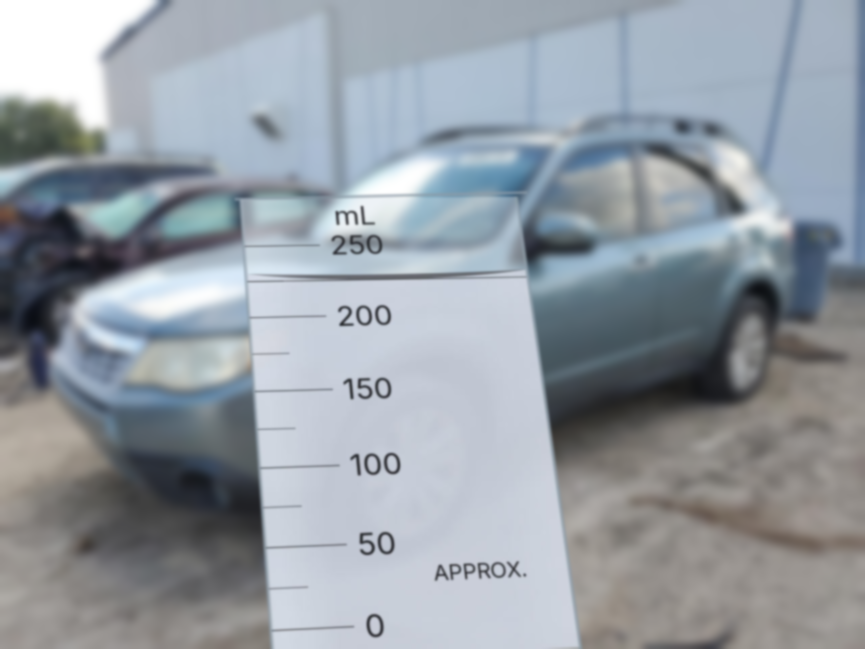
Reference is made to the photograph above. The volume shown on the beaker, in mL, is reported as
225 mL
